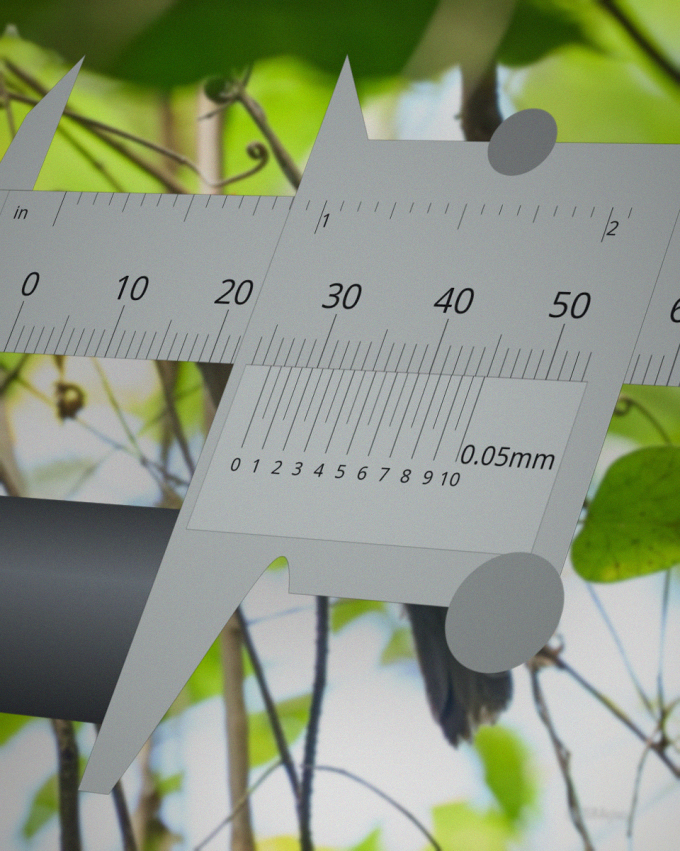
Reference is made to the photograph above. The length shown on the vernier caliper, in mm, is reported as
25.8 mm
